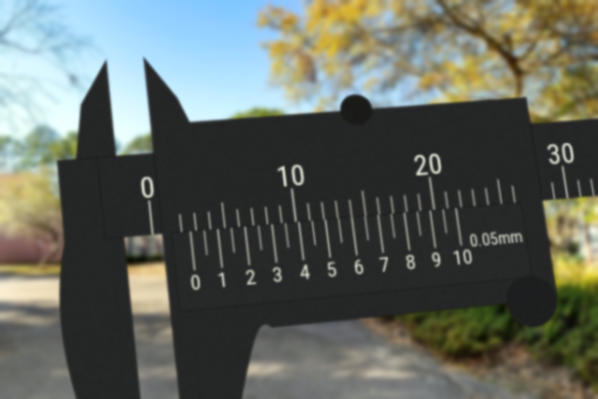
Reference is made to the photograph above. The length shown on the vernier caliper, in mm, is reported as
2.6 mm
